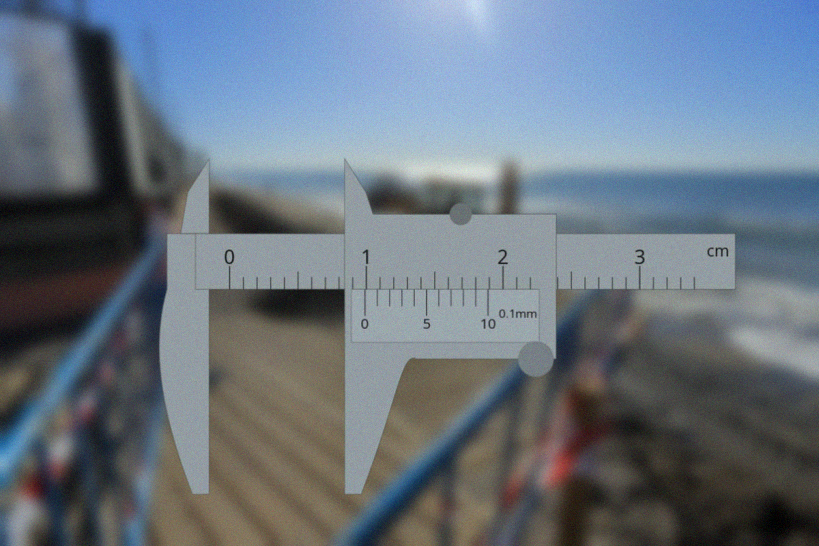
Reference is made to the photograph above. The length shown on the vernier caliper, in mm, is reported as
9.9 mm
